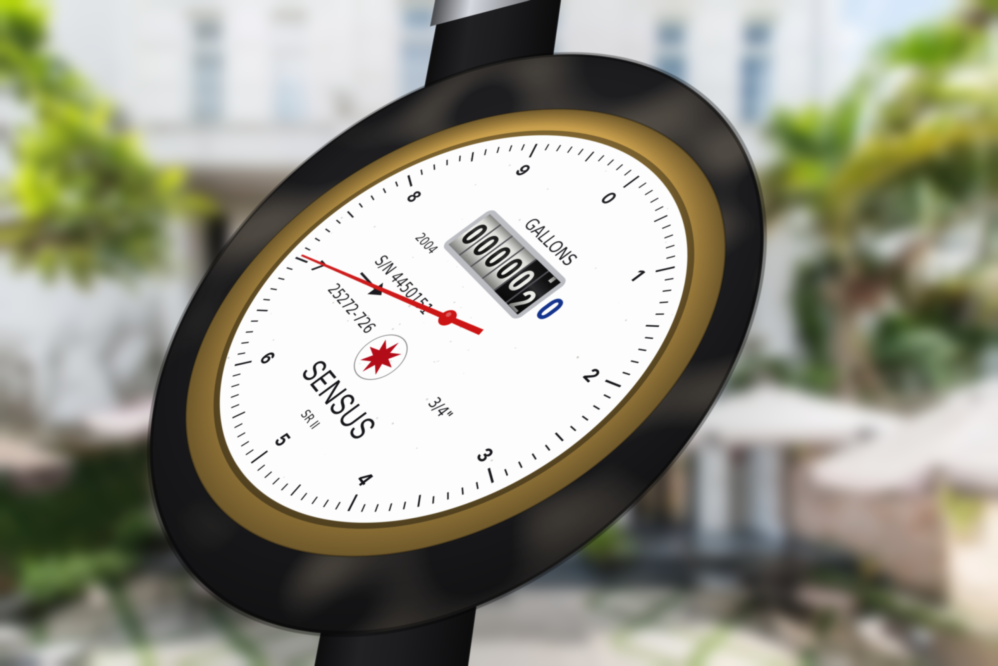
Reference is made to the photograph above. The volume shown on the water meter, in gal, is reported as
17.0 gal
